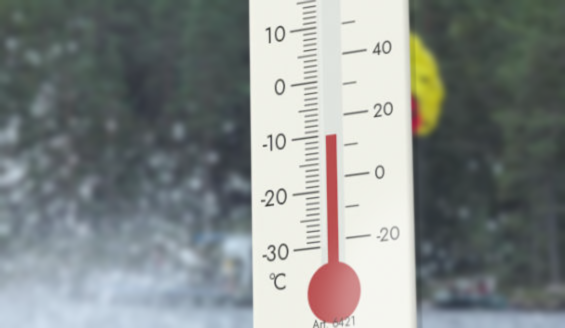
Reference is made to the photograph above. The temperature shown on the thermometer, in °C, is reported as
-10 °C
